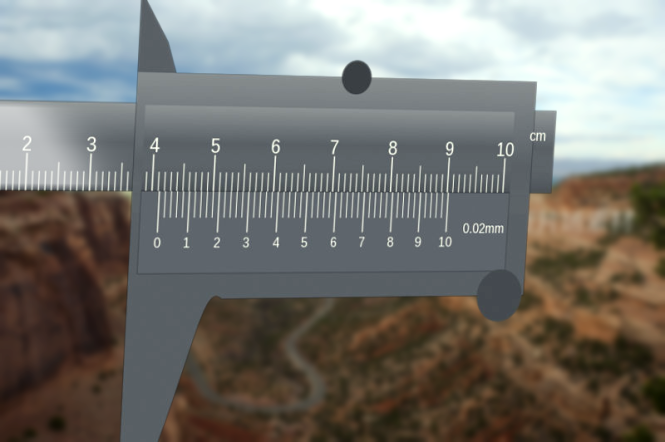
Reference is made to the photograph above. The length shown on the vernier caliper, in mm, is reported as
41.2 mm
